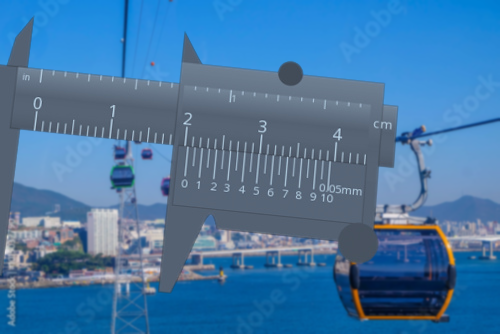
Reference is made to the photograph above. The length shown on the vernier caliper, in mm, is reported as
20.4 mm
